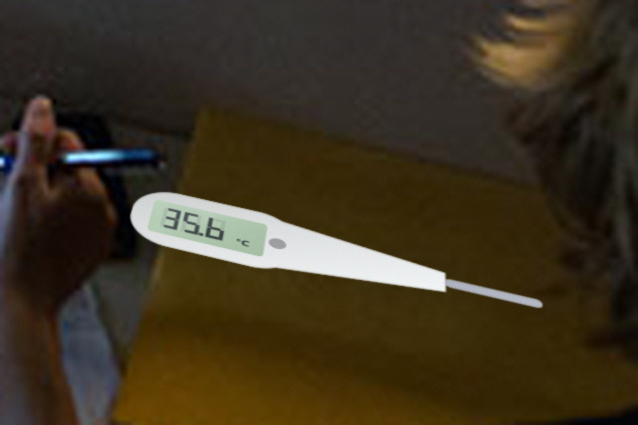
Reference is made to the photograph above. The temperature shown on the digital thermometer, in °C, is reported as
35.6 °C
